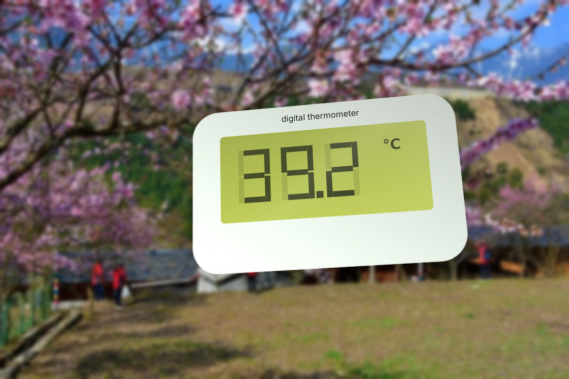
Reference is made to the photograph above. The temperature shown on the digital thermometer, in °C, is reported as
39.2 °C
